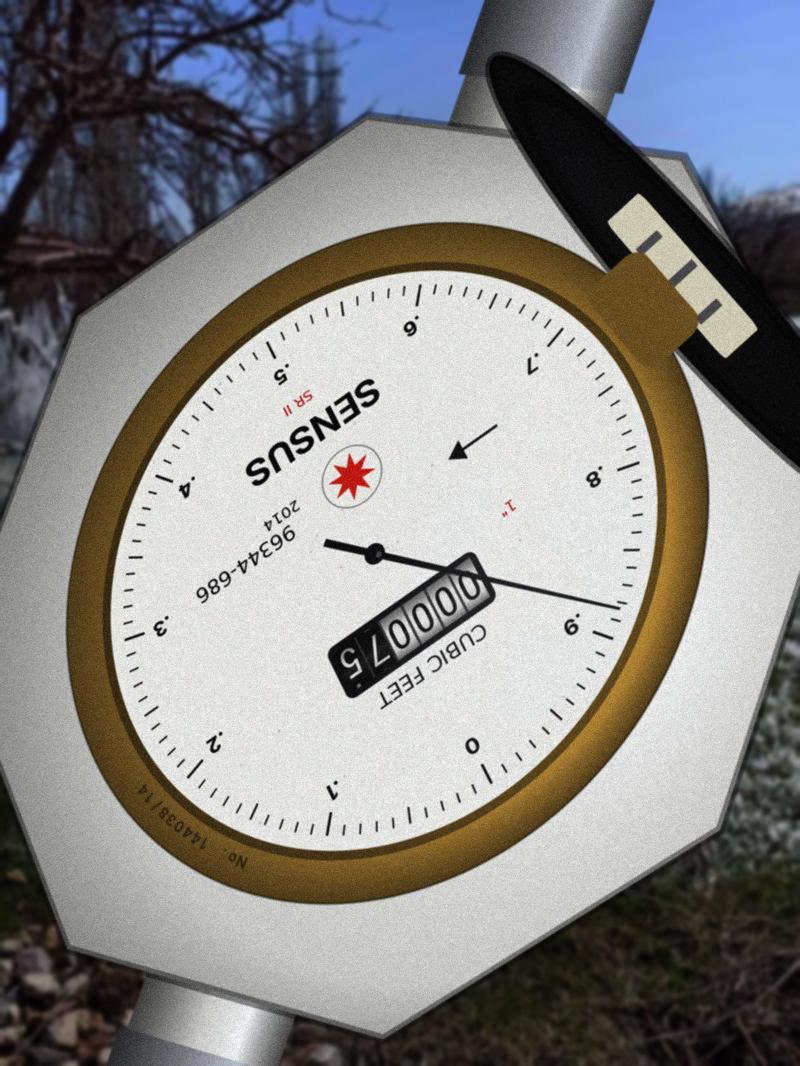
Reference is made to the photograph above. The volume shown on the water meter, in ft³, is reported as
74.88 ft³
